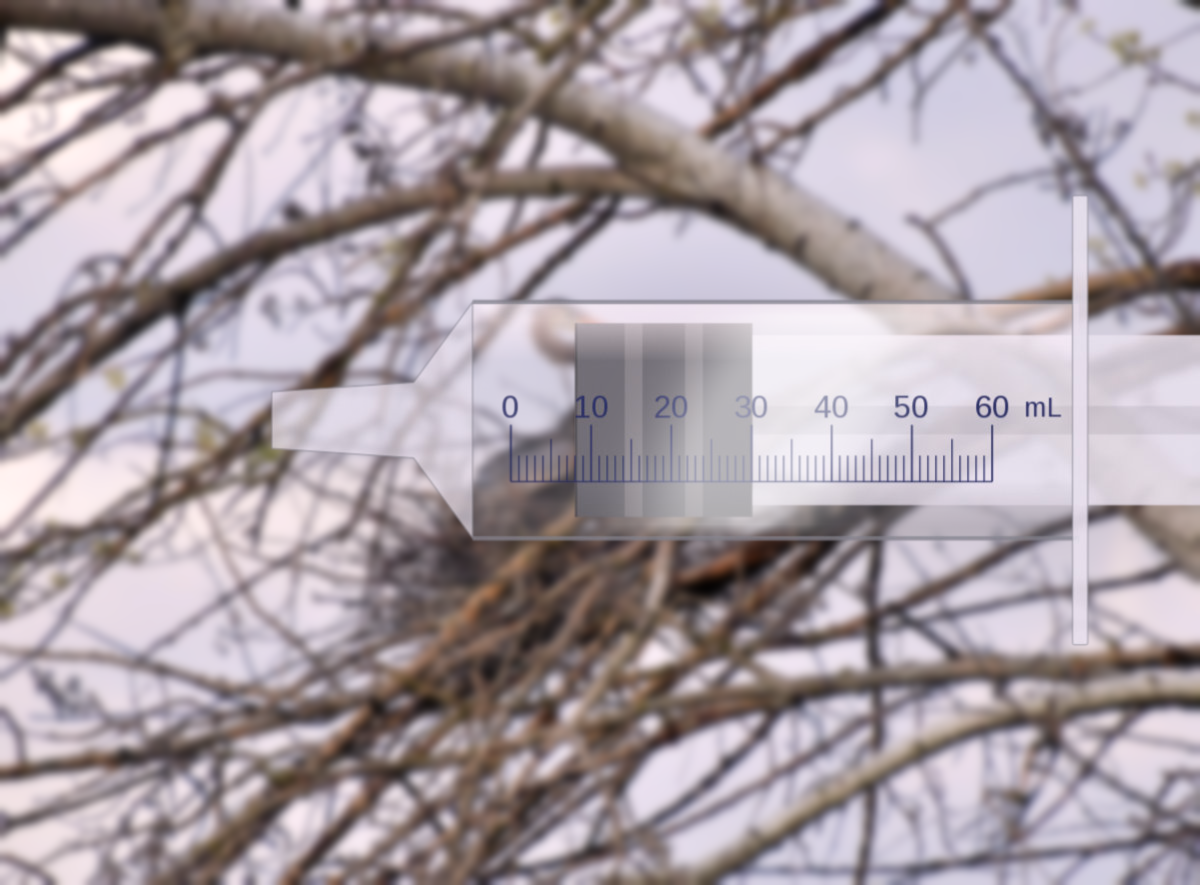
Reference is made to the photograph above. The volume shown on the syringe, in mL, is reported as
8 mL
